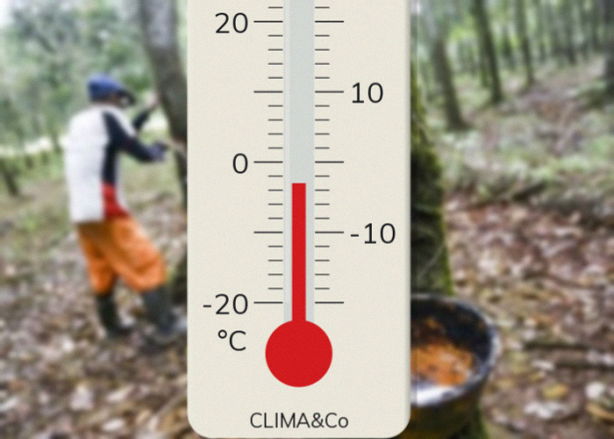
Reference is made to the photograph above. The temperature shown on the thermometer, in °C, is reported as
-3 °C
